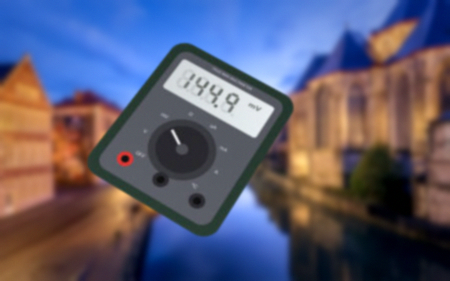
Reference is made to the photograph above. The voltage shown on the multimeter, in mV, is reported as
144.9 mV
